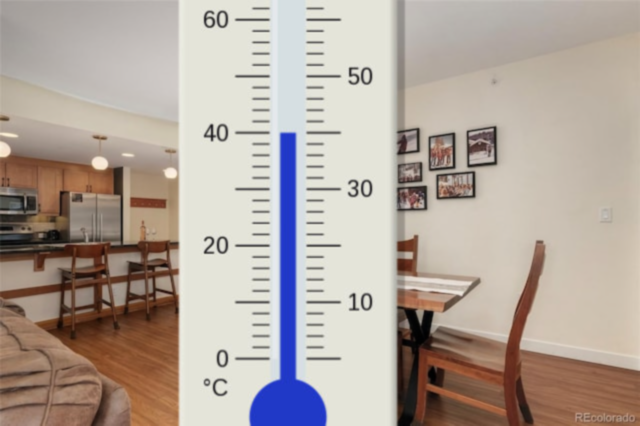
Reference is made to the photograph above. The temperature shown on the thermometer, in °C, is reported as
40 °C
